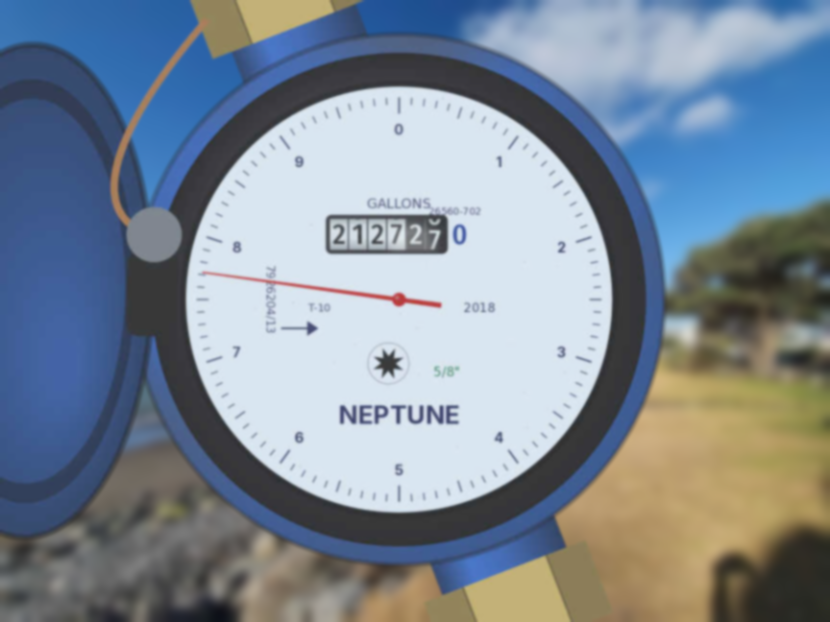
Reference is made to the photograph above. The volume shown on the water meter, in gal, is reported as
2127267.7 gal
